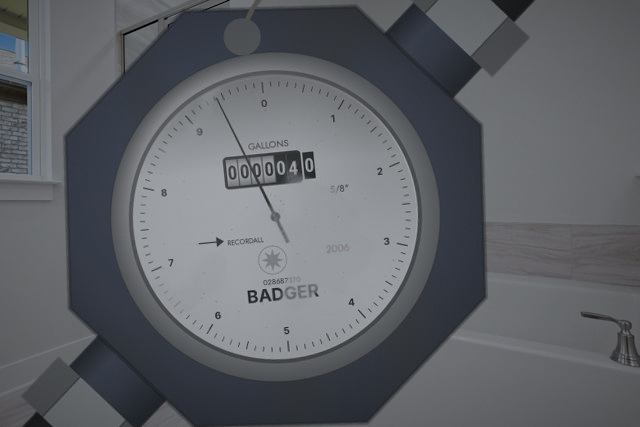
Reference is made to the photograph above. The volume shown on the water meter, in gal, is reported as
39.4 gal
